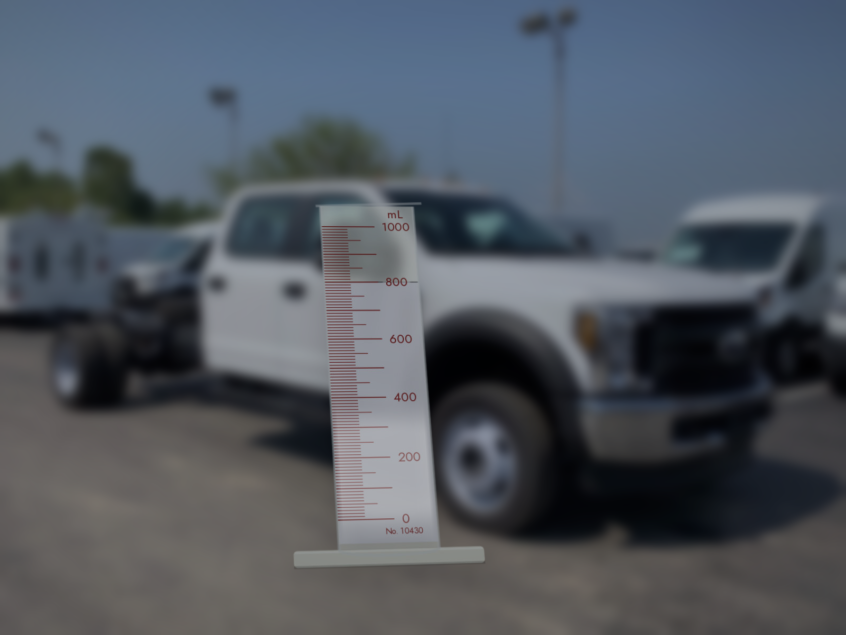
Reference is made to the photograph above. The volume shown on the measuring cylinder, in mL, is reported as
800 mL
